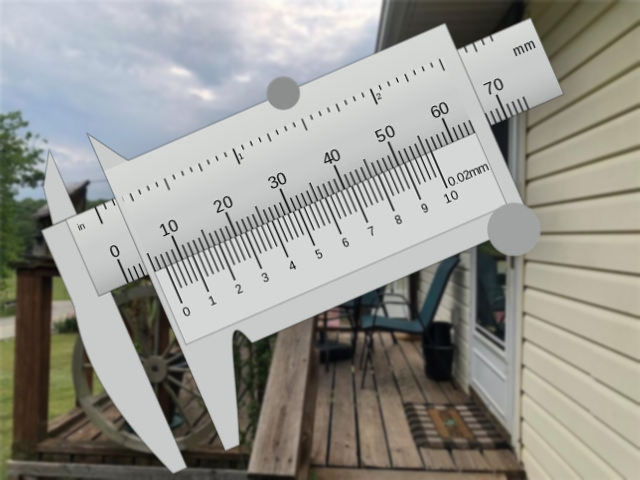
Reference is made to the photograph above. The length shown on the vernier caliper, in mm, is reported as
7.0 mm
